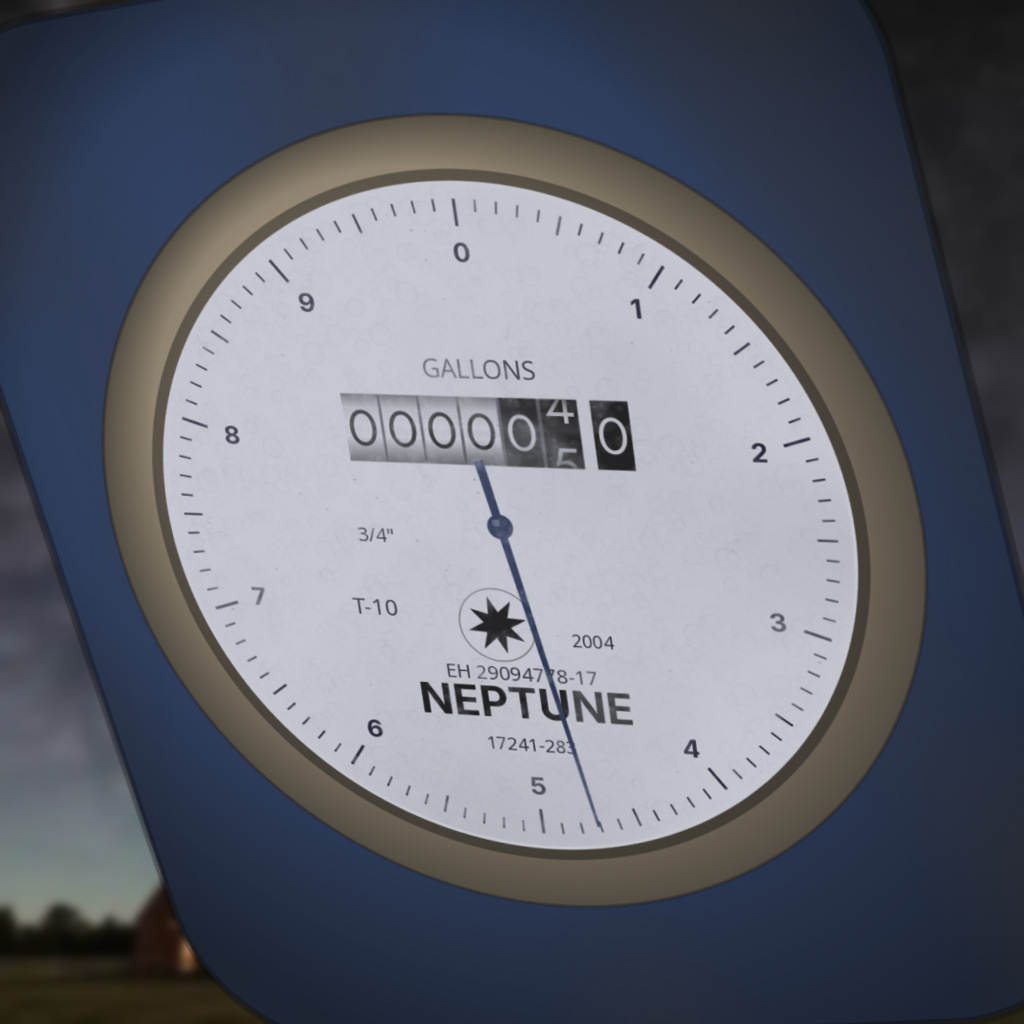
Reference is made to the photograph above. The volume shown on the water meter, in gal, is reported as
44.7 gal
